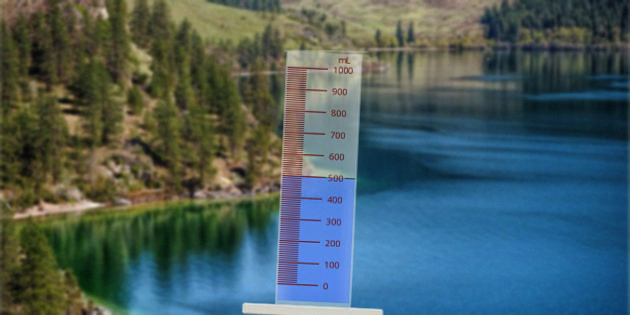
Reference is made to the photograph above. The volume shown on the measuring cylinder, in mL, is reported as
500 mL
